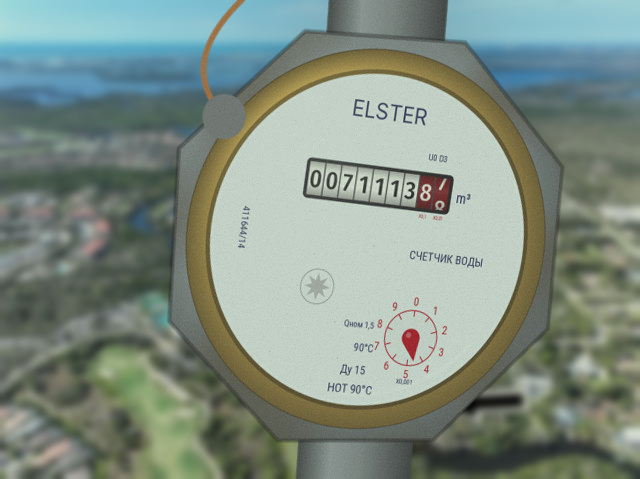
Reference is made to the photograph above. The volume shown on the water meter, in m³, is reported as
71113.874 m³
